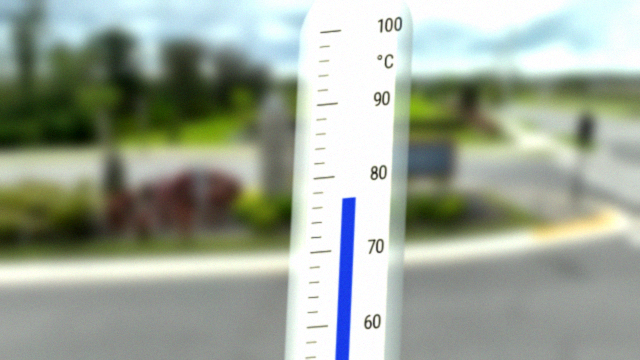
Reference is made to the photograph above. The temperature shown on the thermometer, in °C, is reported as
77 °C
